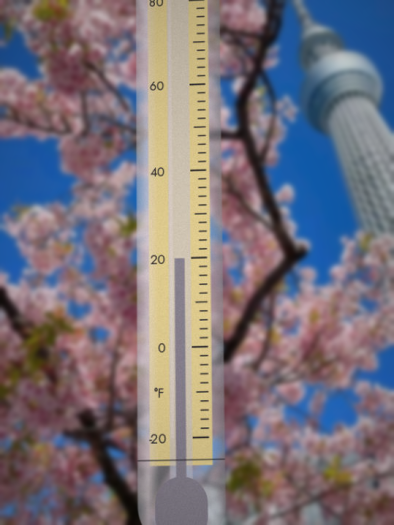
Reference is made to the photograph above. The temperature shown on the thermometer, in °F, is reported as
20 °F
